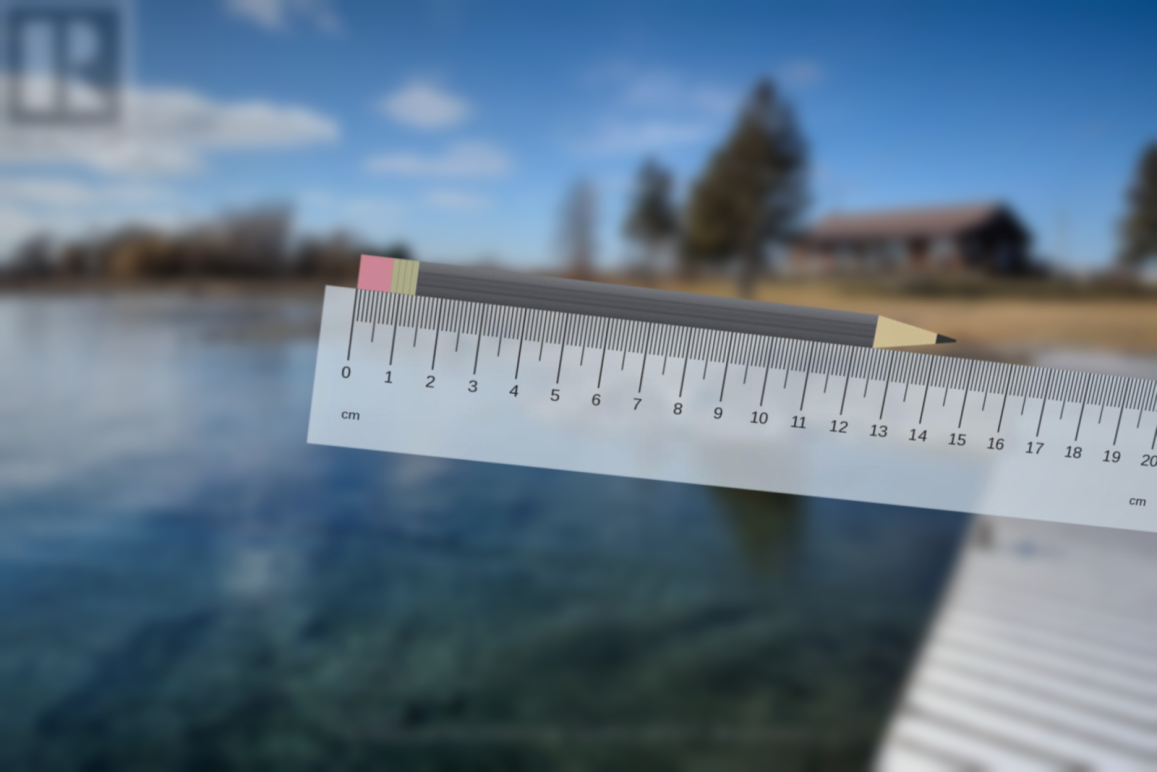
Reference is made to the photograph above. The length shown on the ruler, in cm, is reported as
14.5 cm
